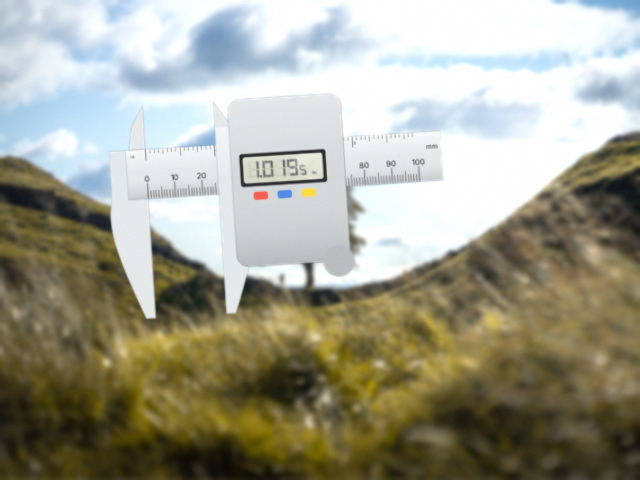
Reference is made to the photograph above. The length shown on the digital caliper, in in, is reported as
1.0195 in
